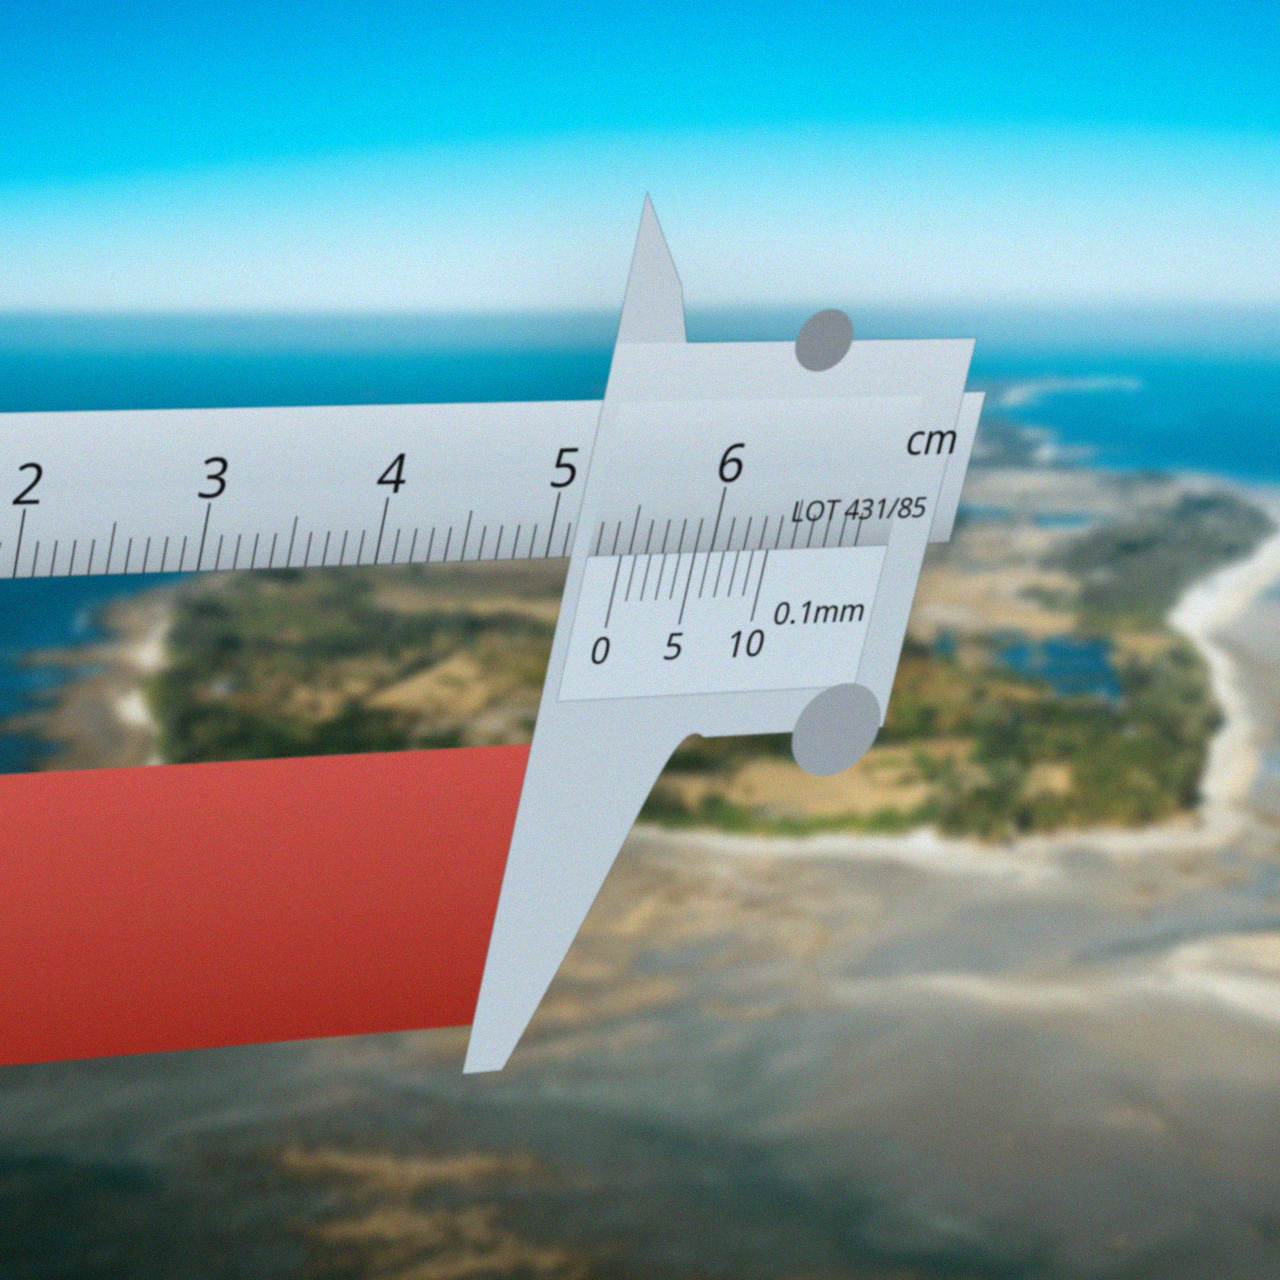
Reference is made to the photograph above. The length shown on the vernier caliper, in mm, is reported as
54.5 mm
